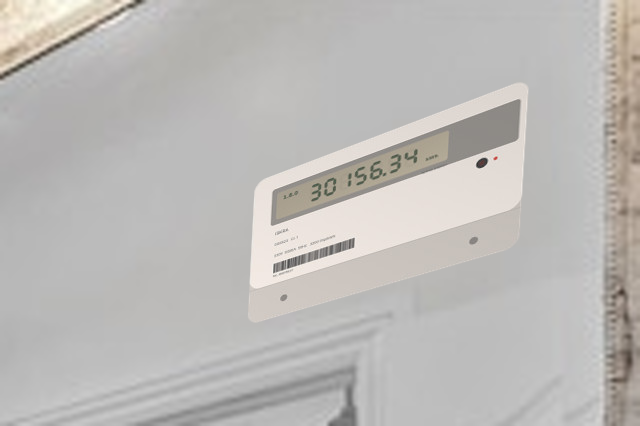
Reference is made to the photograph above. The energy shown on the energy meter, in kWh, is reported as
30156.34 kWh
